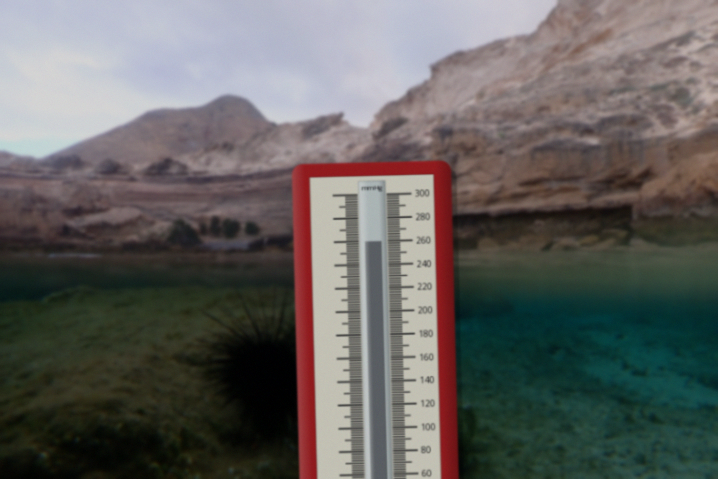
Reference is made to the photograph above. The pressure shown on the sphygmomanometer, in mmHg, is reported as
260 mmHg
